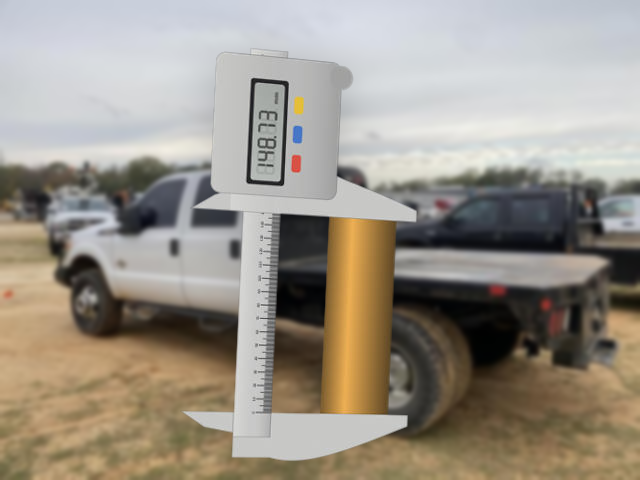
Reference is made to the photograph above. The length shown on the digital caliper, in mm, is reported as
148.73 mm
